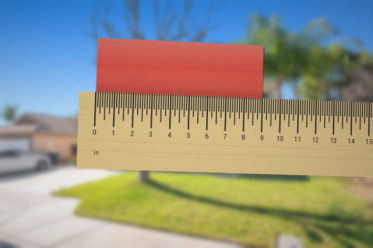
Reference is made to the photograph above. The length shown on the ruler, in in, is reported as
9 in
